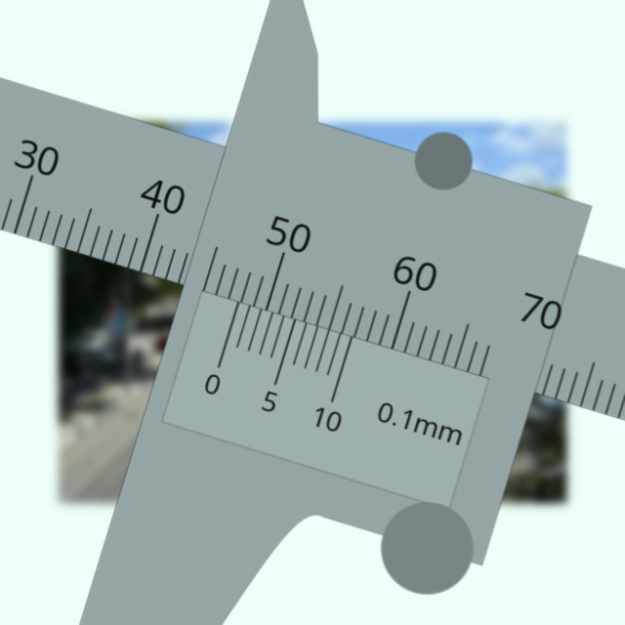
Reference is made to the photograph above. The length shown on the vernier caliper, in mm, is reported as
47.8 mm
